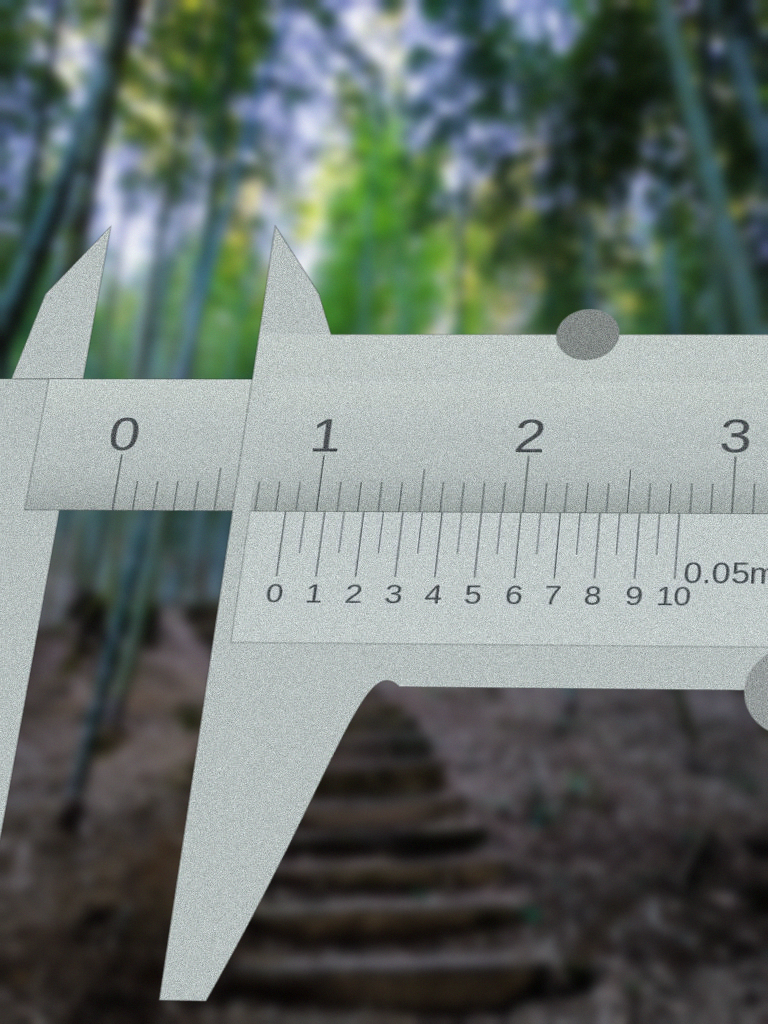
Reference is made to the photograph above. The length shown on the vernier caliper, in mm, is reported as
8.5 mm
